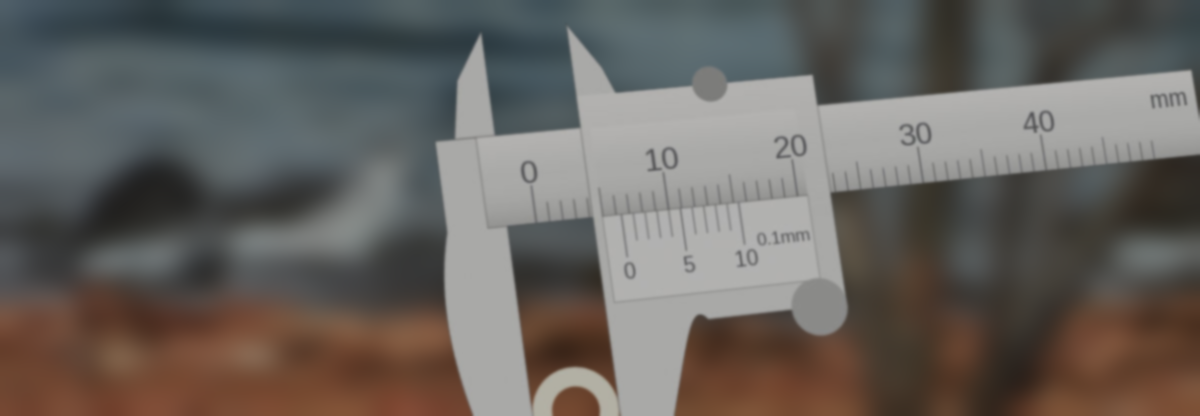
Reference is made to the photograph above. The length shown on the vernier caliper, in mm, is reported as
6.4 mm
